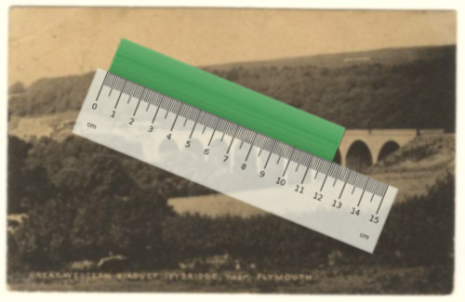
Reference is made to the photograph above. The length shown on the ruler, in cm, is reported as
12 cm
